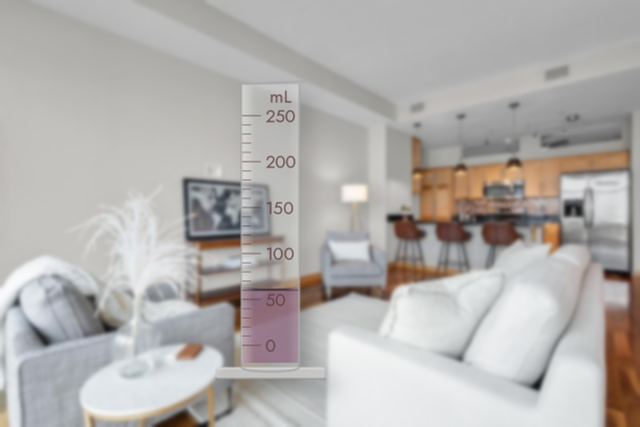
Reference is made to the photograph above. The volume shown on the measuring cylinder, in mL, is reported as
60 mL
